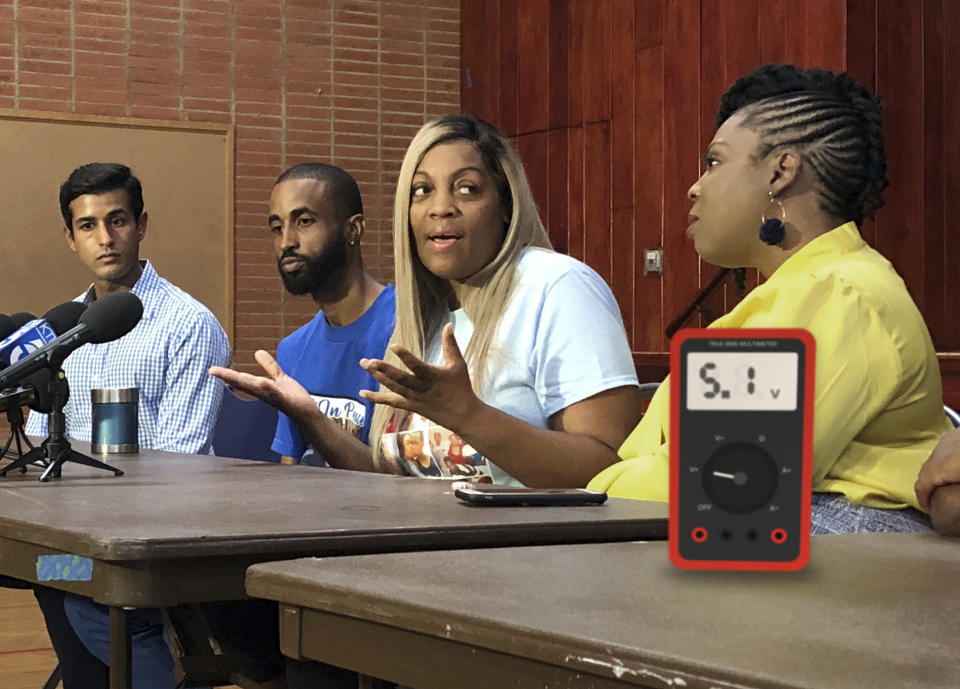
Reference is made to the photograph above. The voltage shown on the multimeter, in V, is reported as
5.1 V
